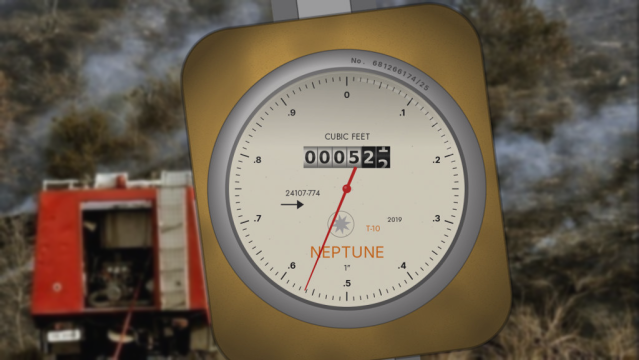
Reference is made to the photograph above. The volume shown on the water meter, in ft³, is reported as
521.56 ft³
